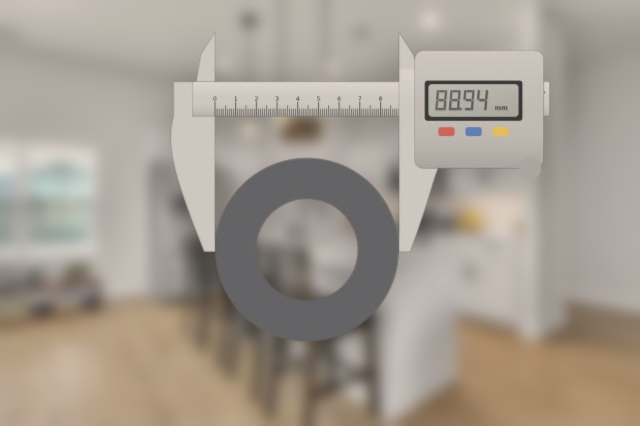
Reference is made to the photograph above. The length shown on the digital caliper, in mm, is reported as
88.94 mm
